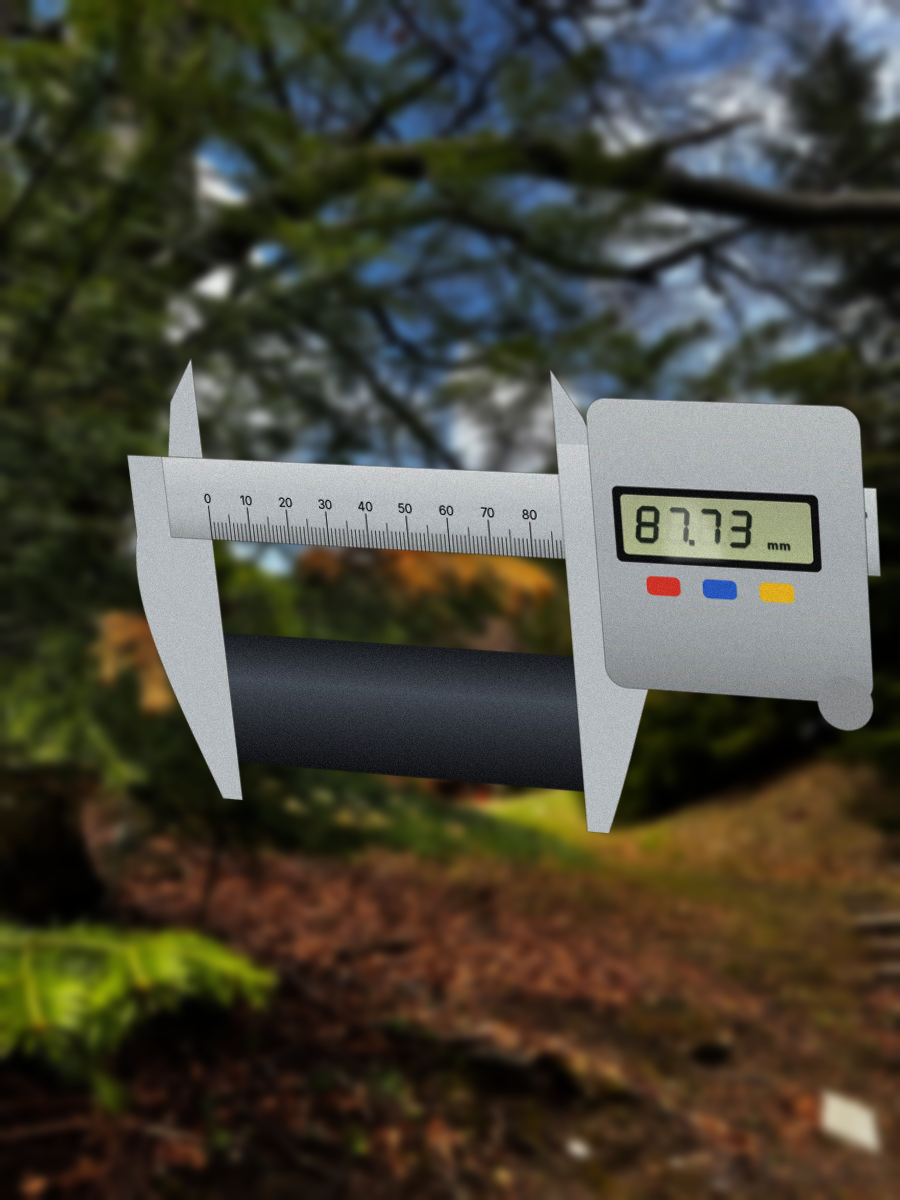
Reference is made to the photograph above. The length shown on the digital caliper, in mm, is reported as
87.73 mm
